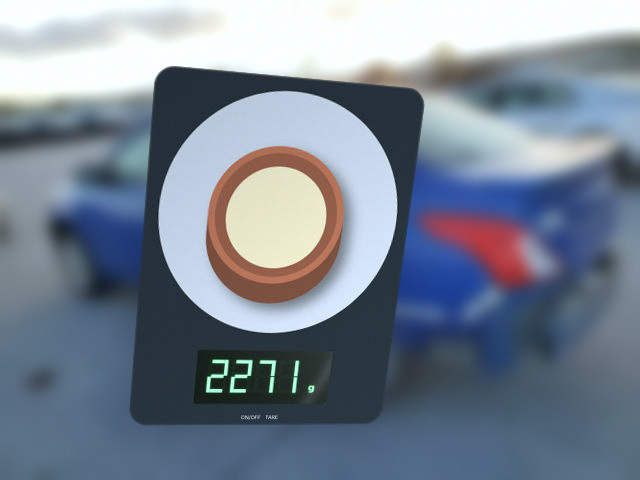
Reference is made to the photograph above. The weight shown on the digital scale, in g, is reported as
2271 g
